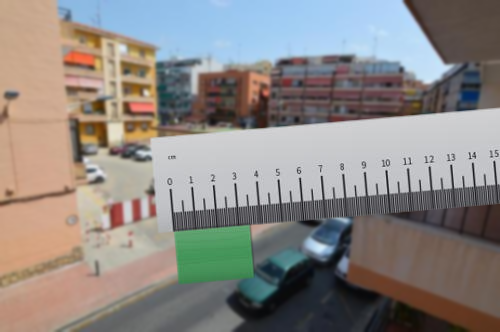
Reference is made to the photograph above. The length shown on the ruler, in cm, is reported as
3.5 cm
